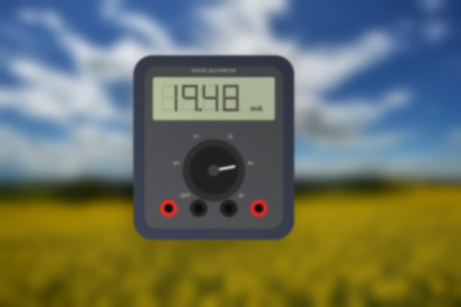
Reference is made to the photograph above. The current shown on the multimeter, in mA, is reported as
19.48 mA
